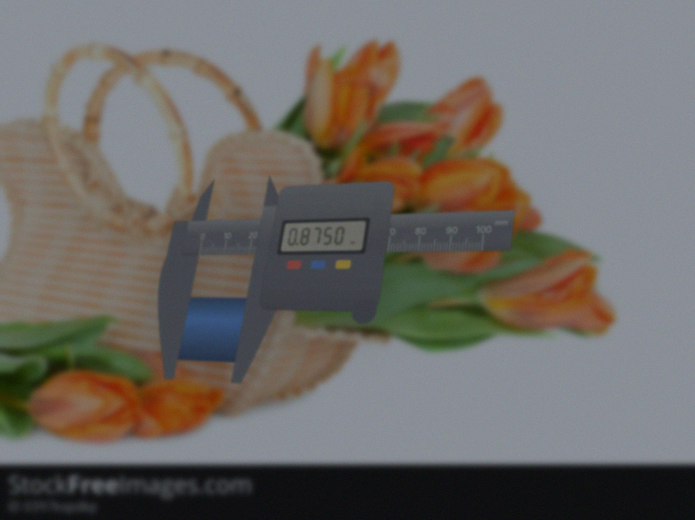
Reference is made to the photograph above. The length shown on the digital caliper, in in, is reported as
0.8750 in
